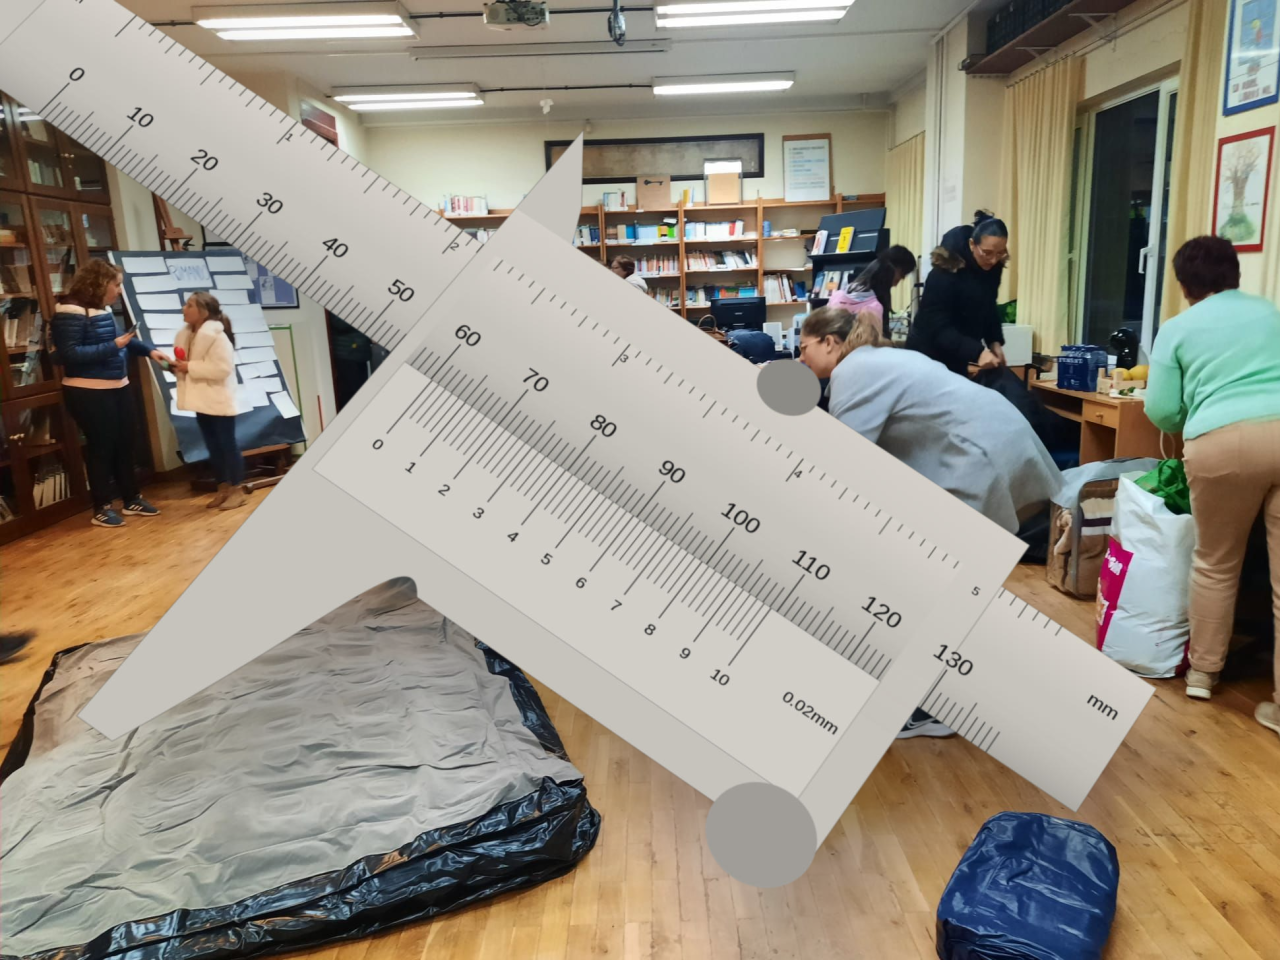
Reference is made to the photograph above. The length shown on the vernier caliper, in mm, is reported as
60.2 mm
